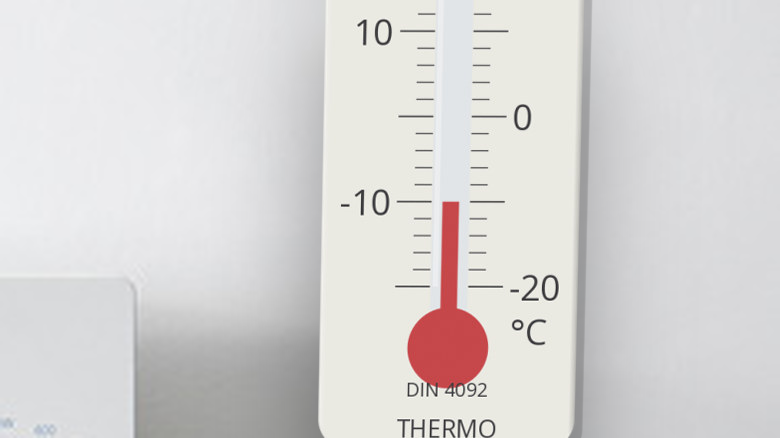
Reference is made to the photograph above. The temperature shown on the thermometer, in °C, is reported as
-10 °C
